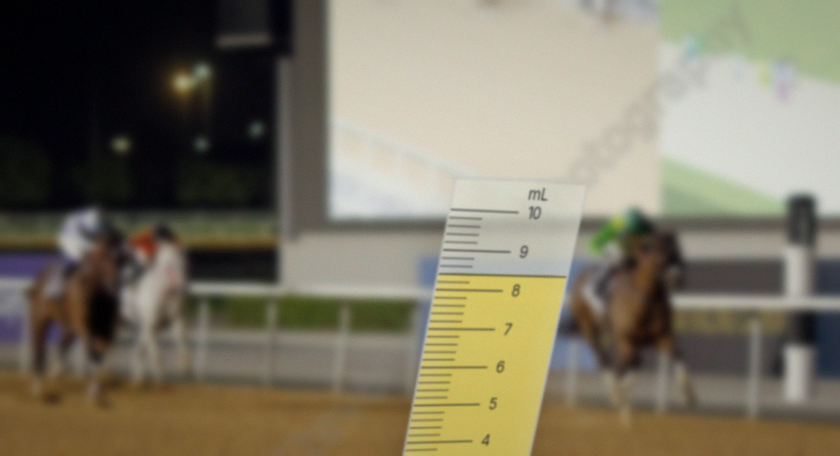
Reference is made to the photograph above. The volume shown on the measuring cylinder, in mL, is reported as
8.4 mL
